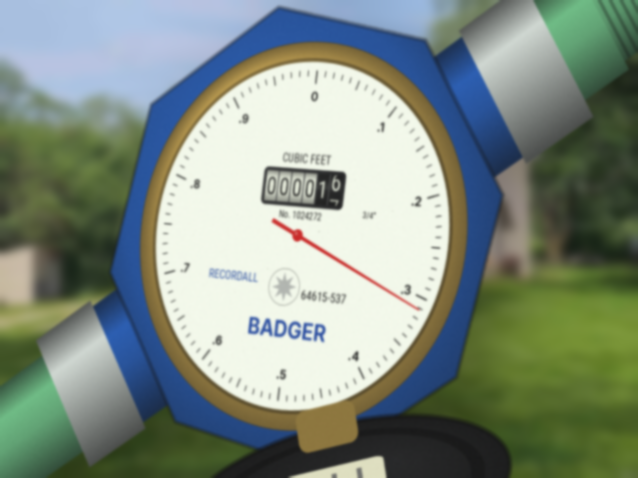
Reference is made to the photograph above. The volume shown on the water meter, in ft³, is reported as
16.31 ft³
